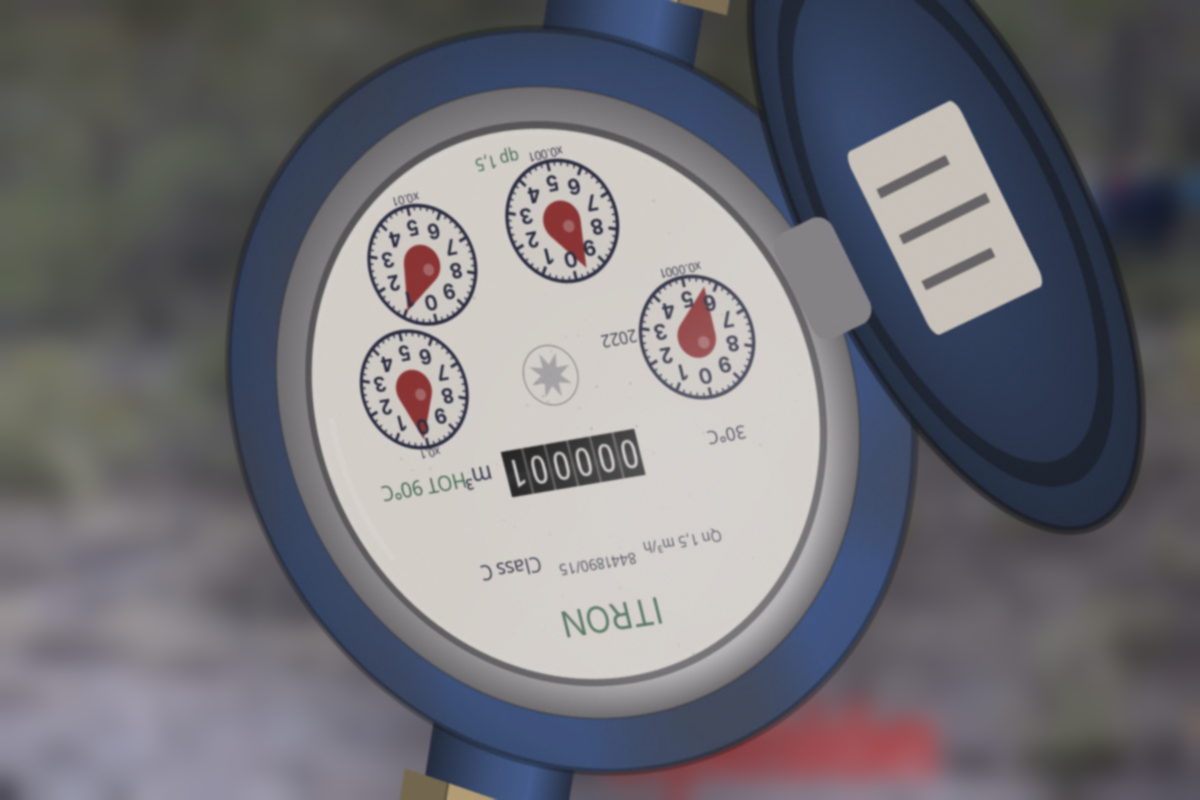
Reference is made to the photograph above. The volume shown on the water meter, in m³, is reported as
1.0095 m³
